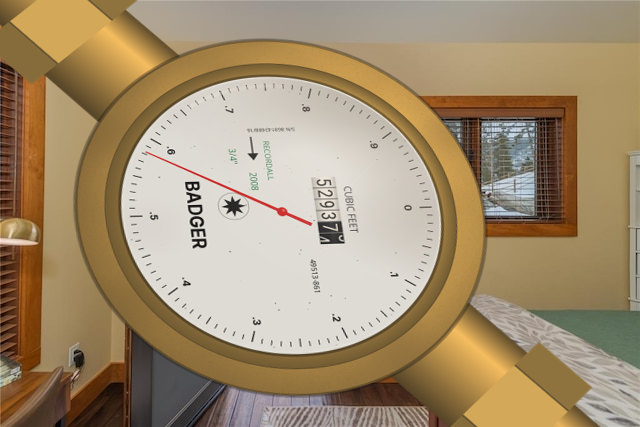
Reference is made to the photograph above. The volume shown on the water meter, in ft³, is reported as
529373.58 ft³
